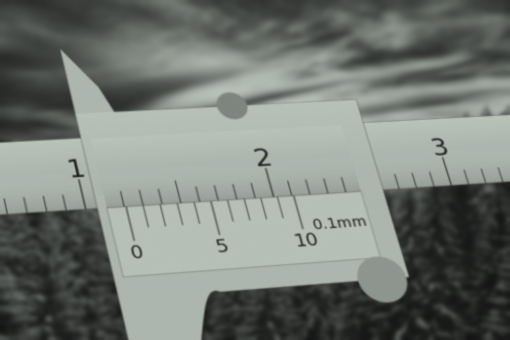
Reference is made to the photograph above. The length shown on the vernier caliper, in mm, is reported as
12.1 mm
